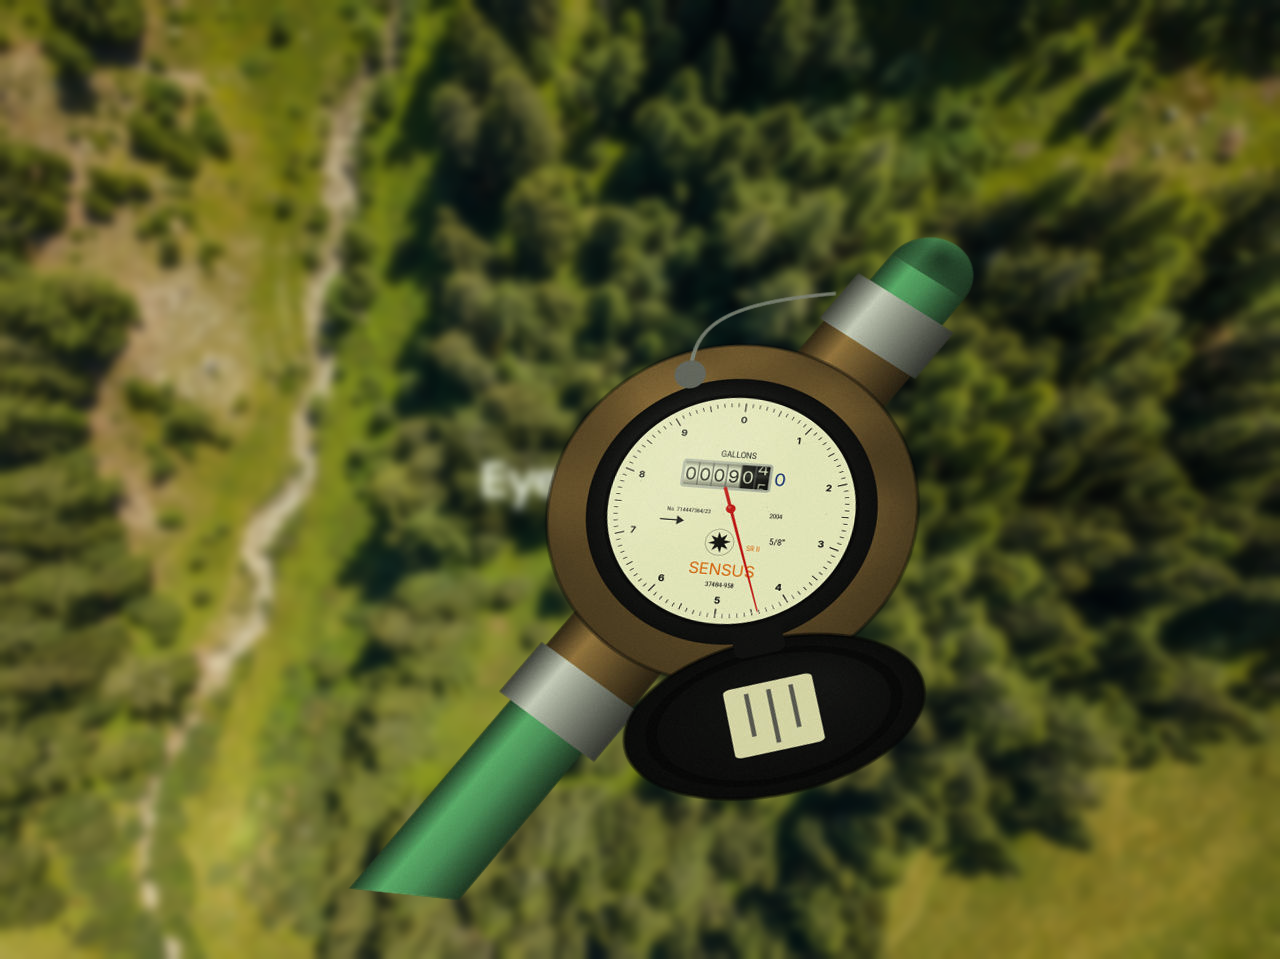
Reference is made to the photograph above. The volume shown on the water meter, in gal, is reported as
9044.4 gal
